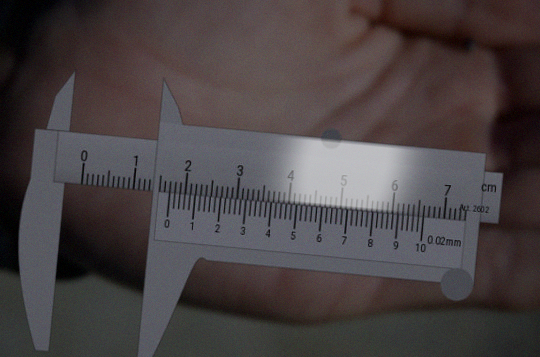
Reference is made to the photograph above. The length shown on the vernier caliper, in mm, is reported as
17.0 mm
